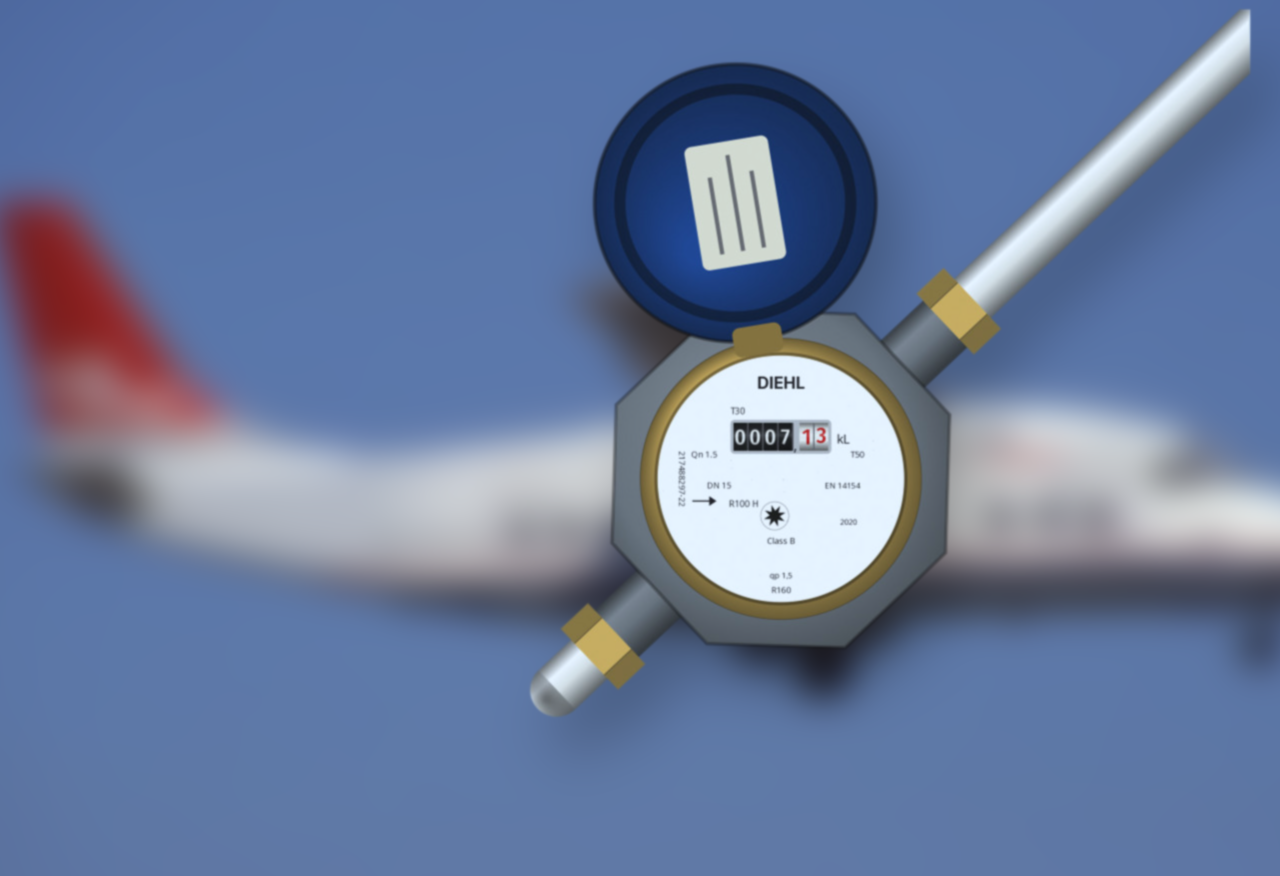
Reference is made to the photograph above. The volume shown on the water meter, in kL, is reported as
7.13 kL
